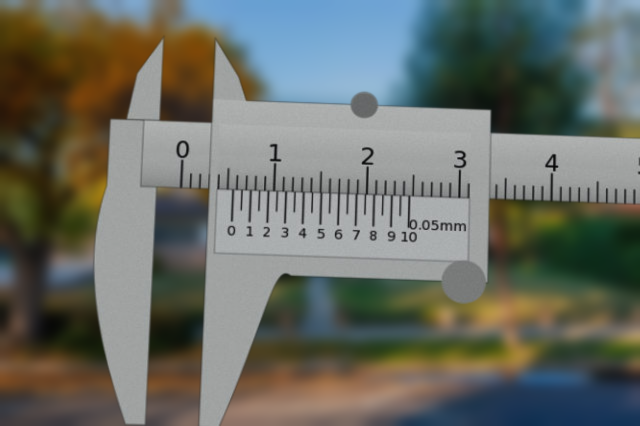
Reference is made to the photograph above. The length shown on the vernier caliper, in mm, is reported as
5.6 mm
